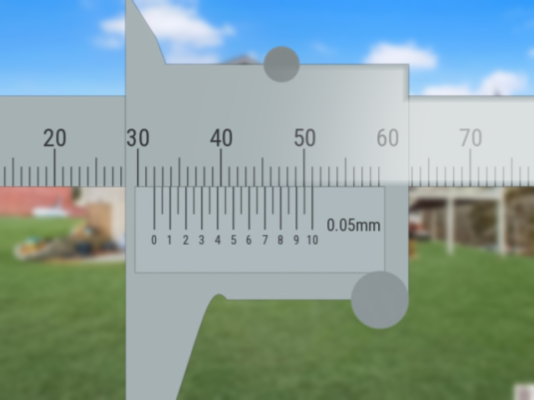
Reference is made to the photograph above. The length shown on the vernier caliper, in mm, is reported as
32.0 mm
